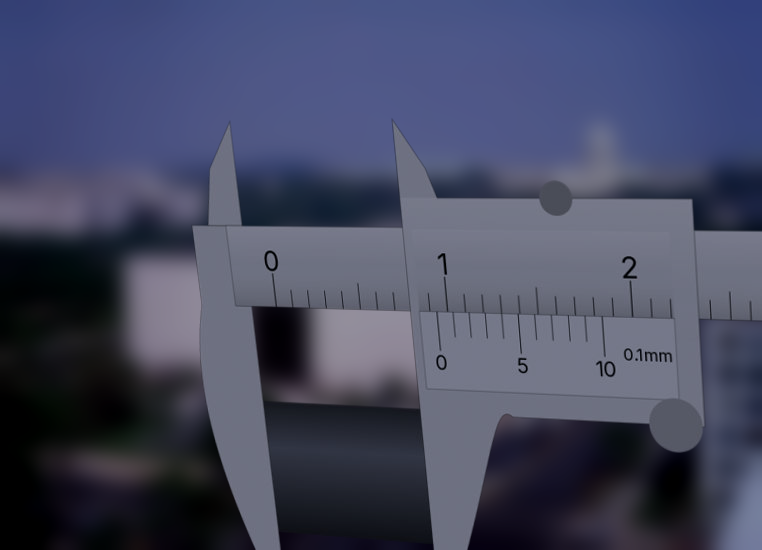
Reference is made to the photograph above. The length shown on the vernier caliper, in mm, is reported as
9.4 mm
